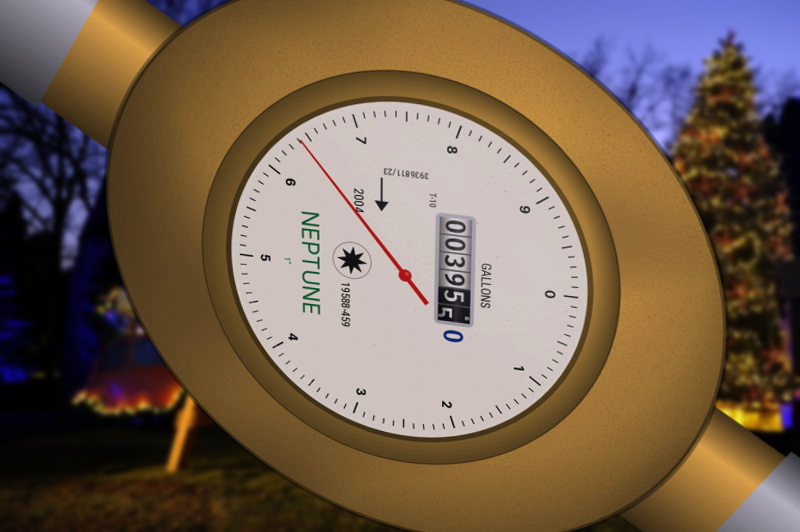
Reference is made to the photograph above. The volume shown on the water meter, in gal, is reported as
39546.4 gal
